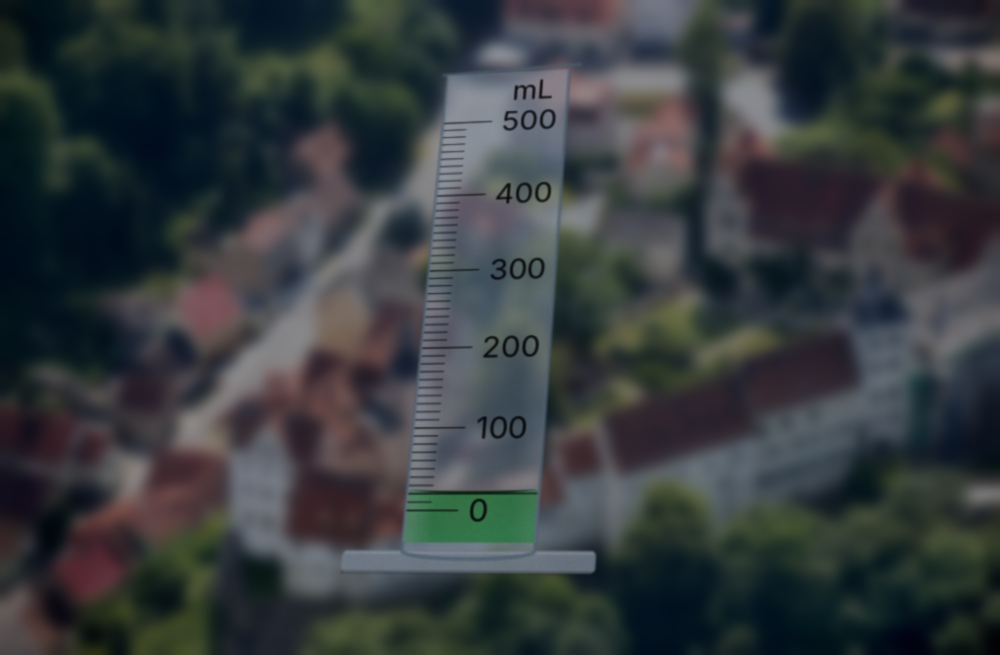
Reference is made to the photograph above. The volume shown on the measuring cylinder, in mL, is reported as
20 mL
